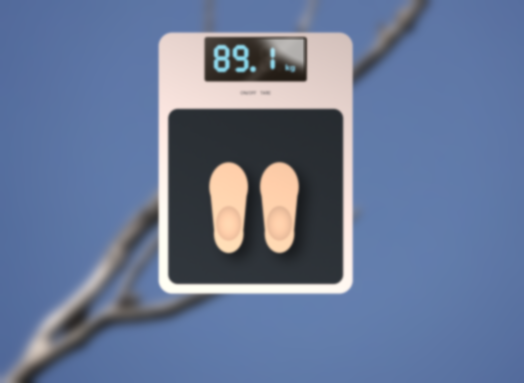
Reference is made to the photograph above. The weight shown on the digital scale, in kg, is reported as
89.1 kg
